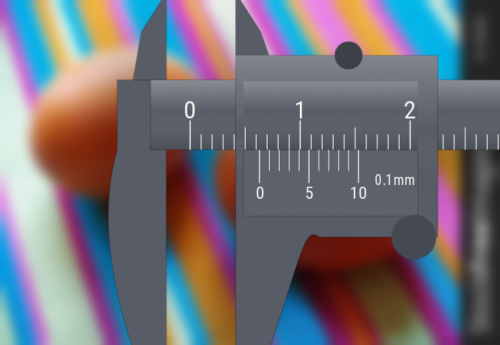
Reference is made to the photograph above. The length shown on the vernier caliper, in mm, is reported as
6.3 mm
